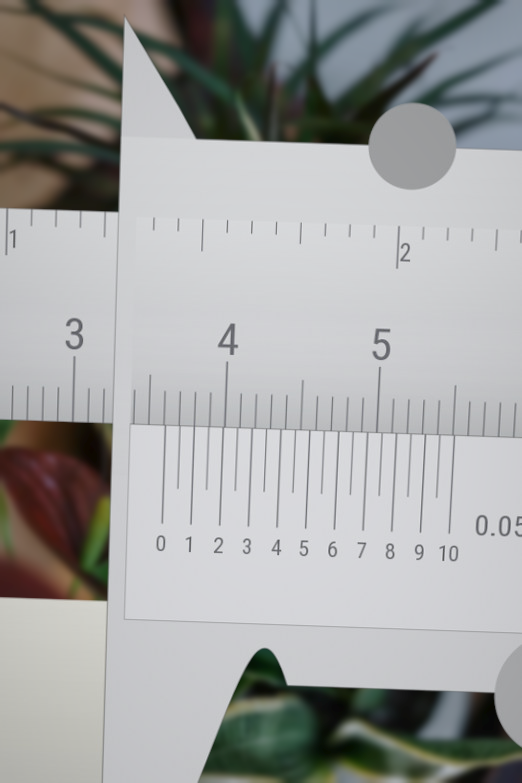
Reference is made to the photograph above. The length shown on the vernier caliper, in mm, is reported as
36.1 mm
